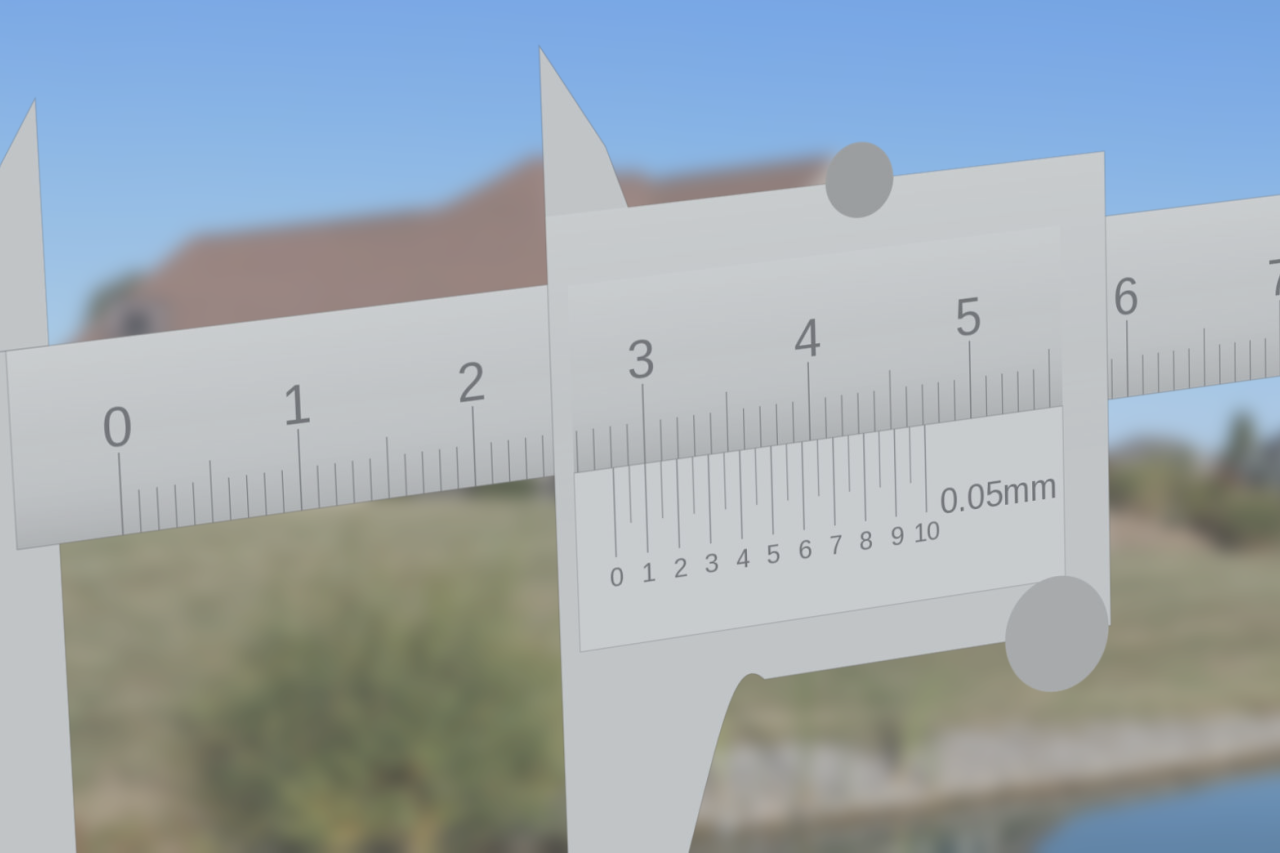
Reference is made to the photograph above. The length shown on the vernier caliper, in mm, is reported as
28.1 mm
